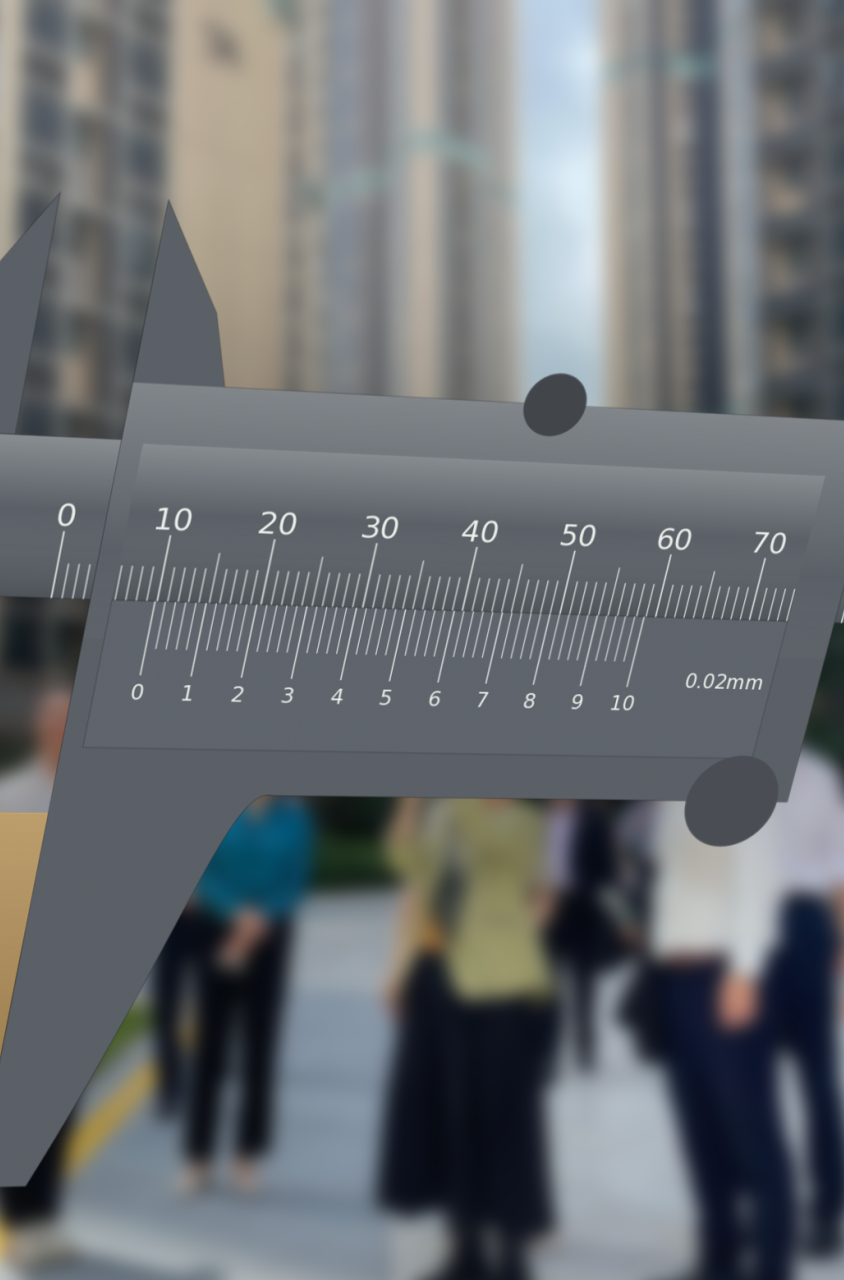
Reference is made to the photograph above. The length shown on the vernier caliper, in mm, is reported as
9.8 mm
